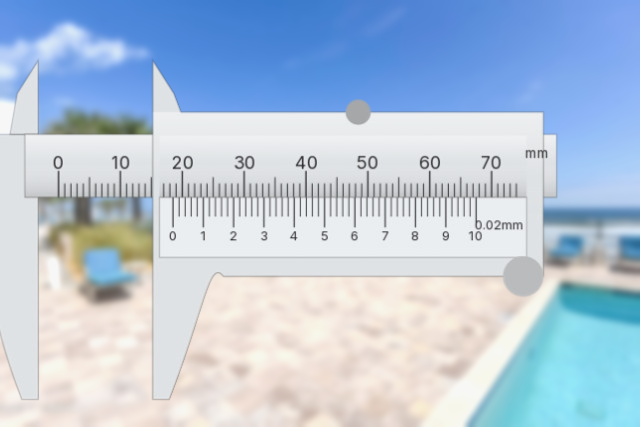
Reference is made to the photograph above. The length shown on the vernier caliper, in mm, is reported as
18.5 mm
